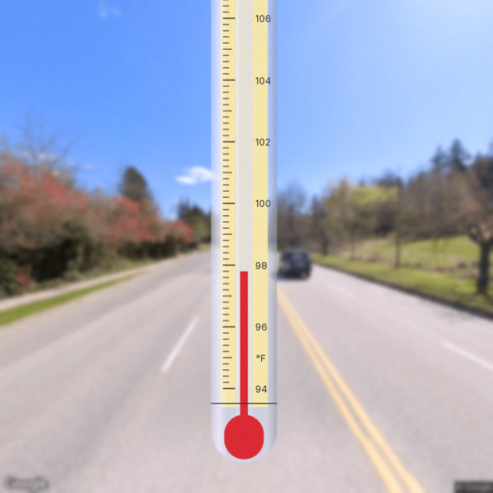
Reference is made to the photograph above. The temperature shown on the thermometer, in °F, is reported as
97.8 °F
